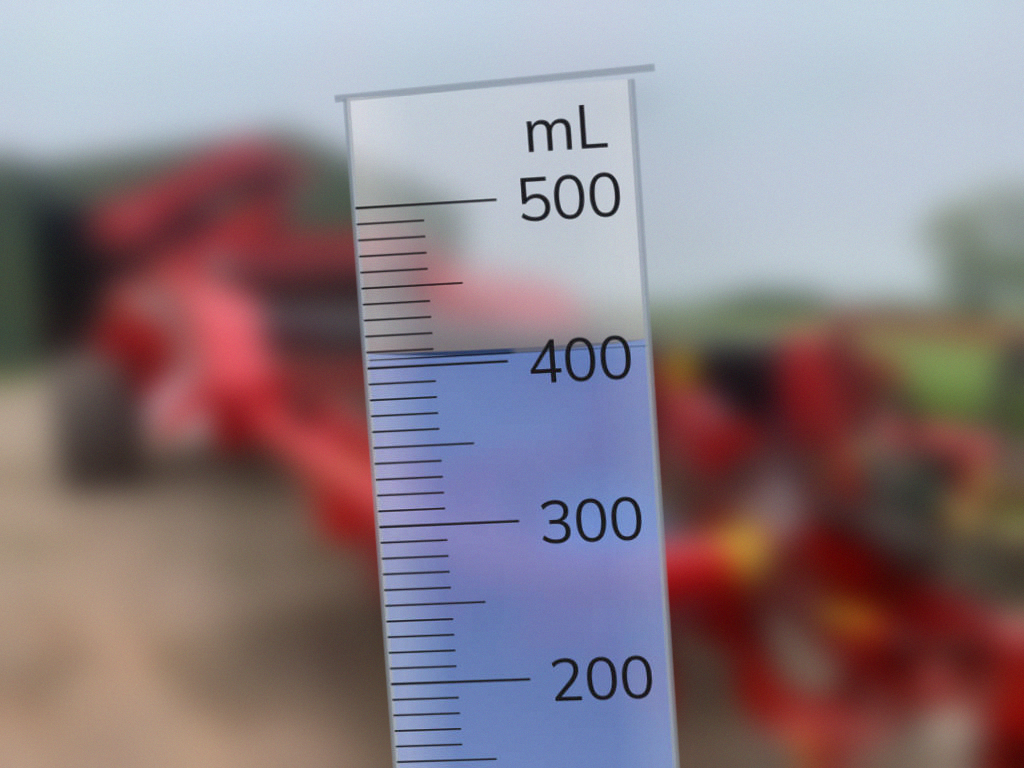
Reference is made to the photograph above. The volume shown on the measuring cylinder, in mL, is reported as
405 mL
